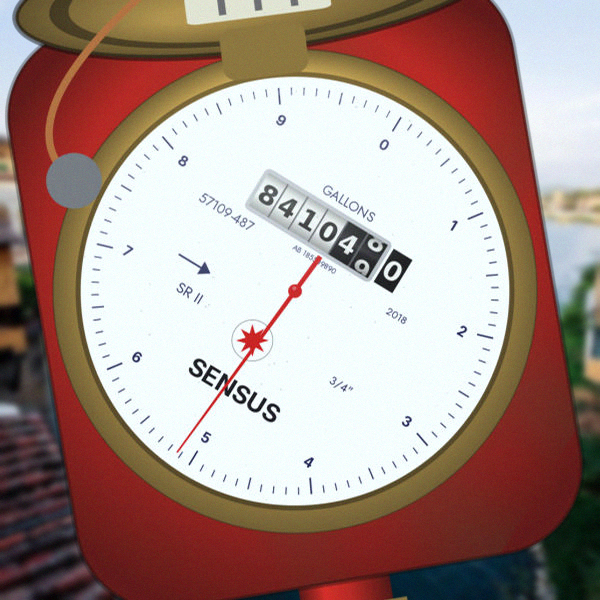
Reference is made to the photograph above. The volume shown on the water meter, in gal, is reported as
8410485.1 gal
